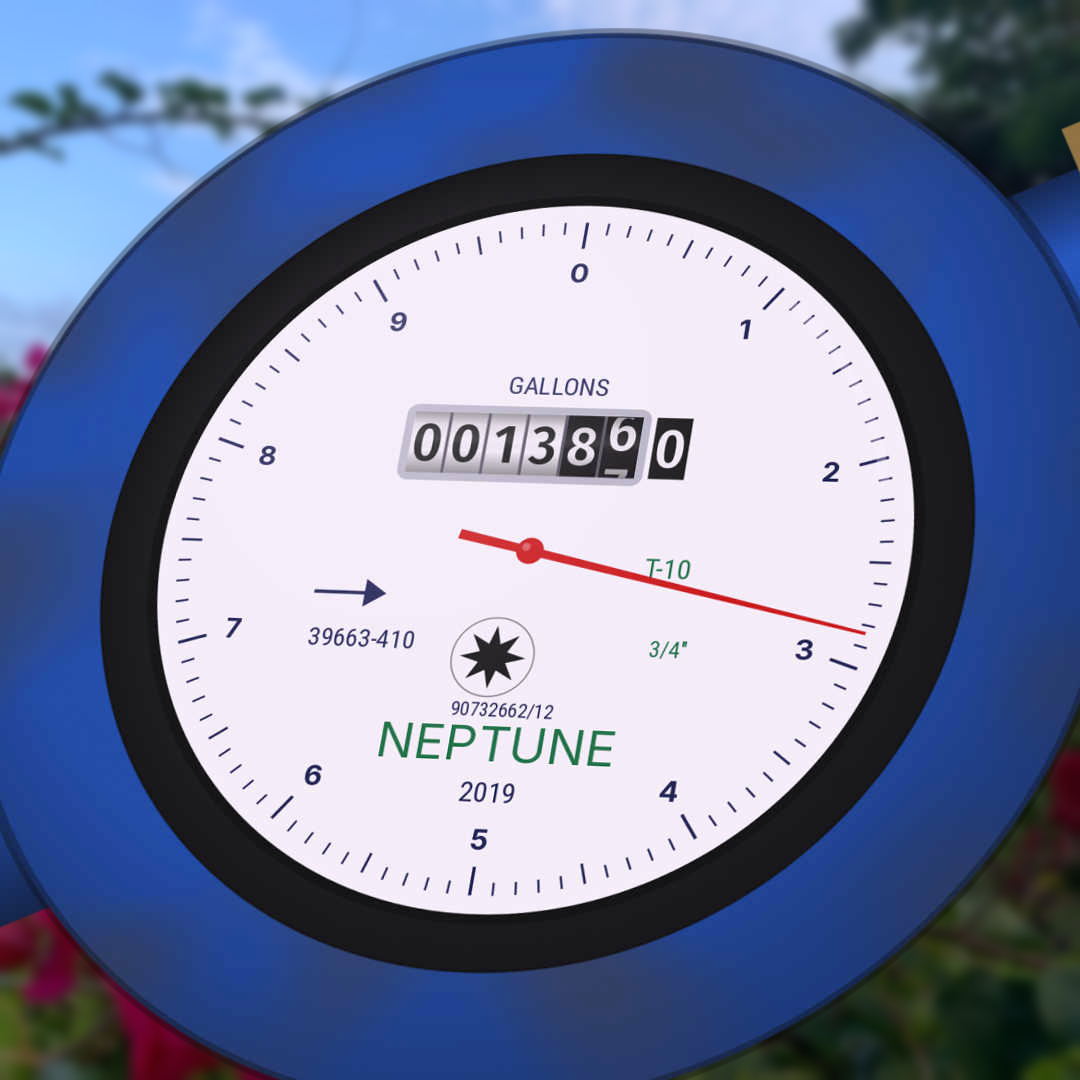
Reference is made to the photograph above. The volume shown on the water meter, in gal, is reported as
13862.8 gal
